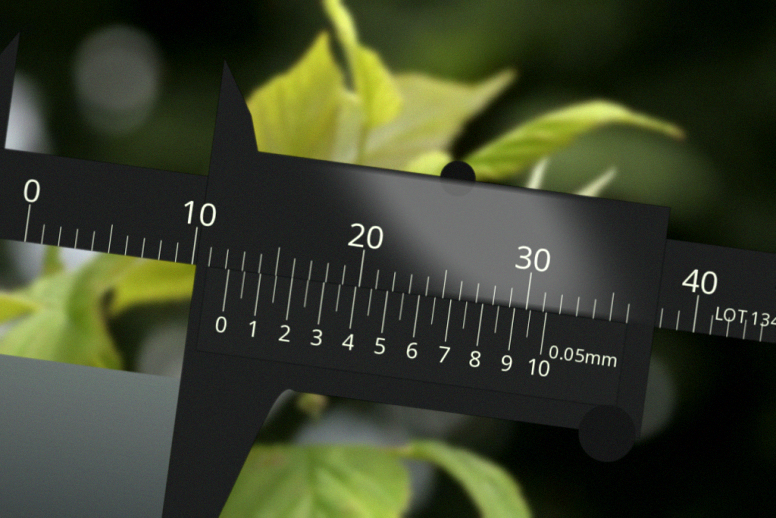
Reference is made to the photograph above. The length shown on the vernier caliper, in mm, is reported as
12.2 mm
